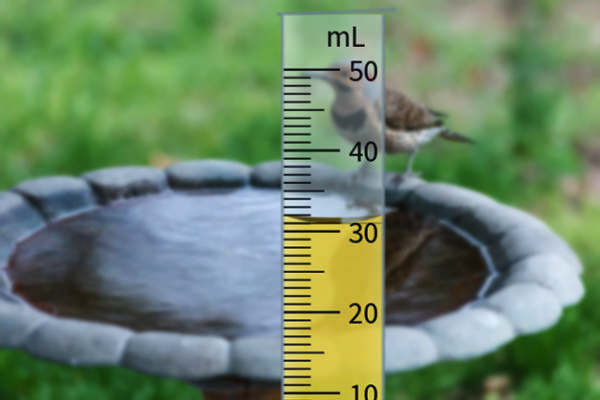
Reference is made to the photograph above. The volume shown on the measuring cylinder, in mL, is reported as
31 mL
